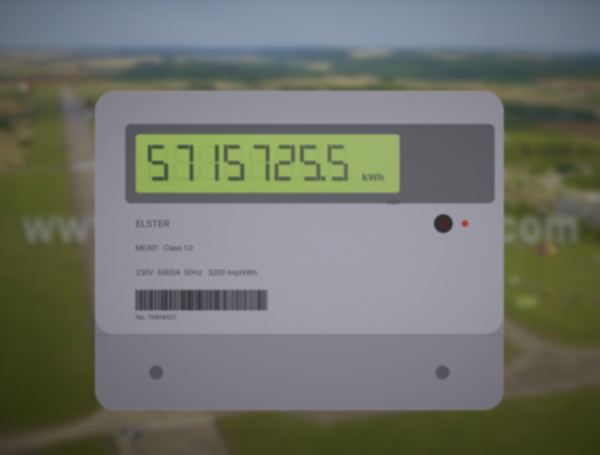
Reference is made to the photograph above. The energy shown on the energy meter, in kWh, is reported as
5715725.5 kWh
